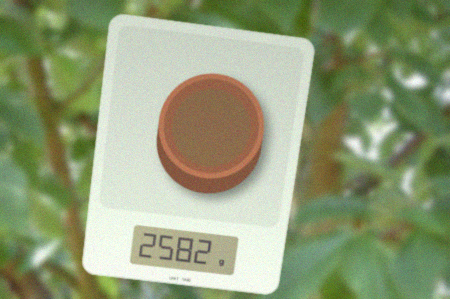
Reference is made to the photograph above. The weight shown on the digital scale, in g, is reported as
2582 g
